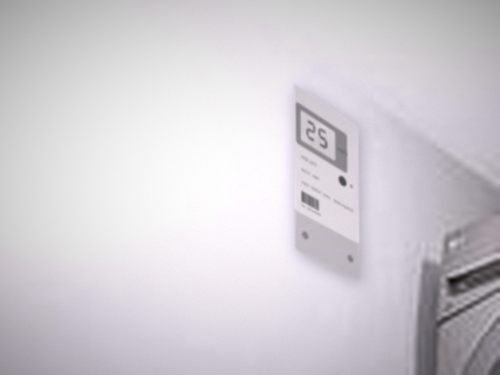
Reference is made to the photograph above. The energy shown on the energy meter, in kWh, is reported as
25 kWh
